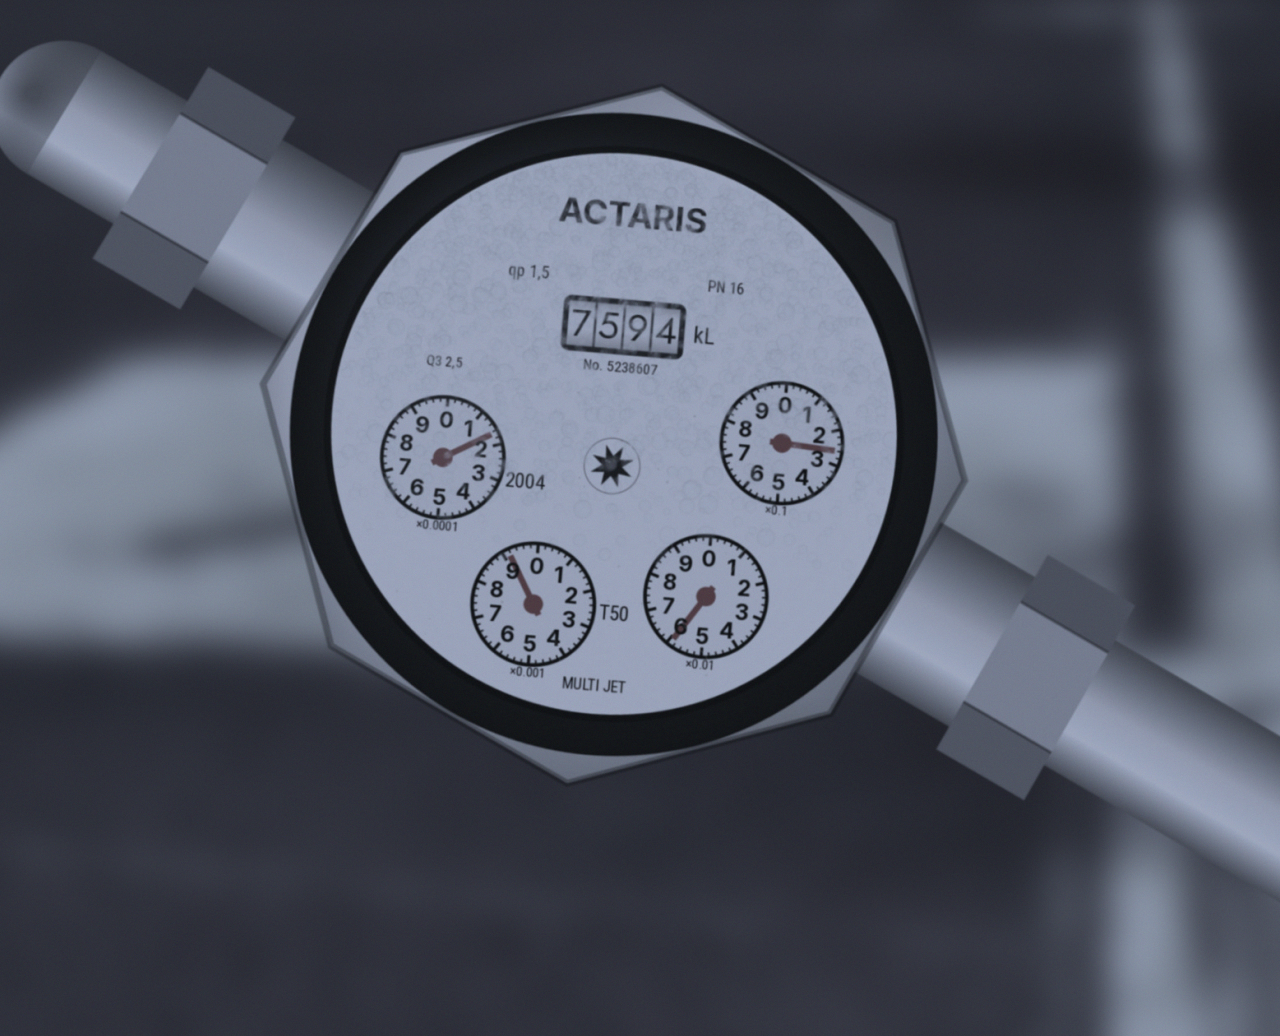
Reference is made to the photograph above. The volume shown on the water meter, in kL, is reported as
7594.2591 kL
